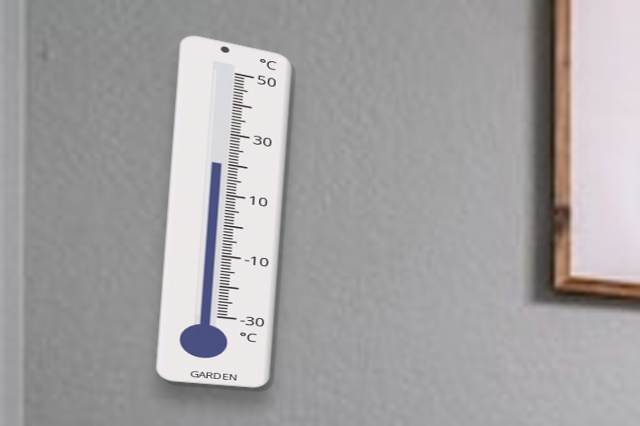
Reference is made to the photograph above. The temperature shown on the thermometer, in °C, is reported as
20 °C
